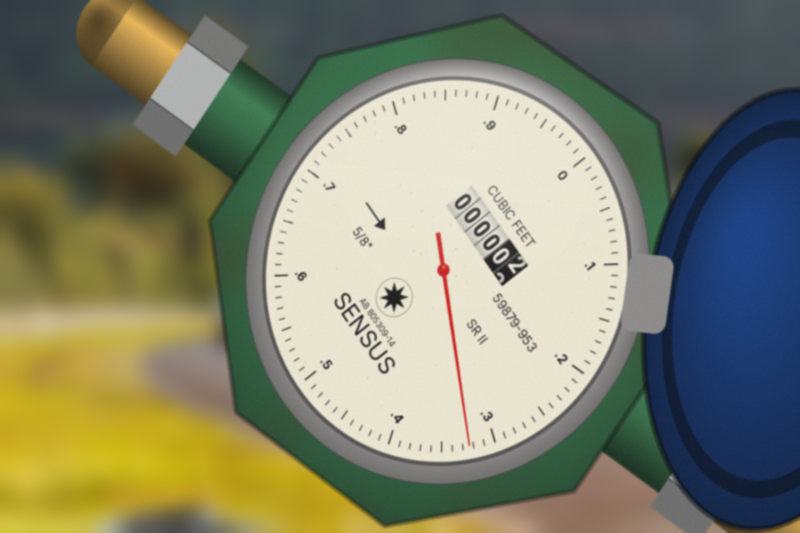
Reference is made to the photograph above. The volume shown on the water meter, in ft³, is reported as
2.32 ft³
